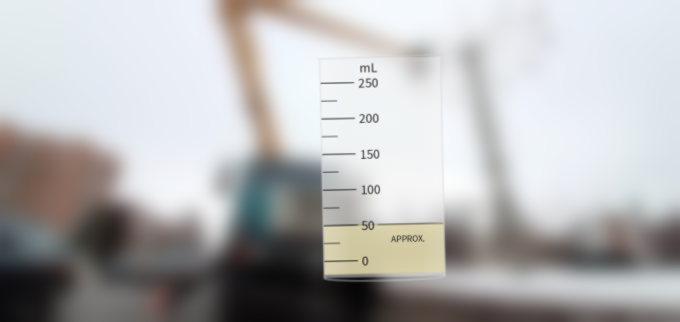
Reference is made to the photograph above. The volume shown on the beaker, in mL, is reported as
50 mL
